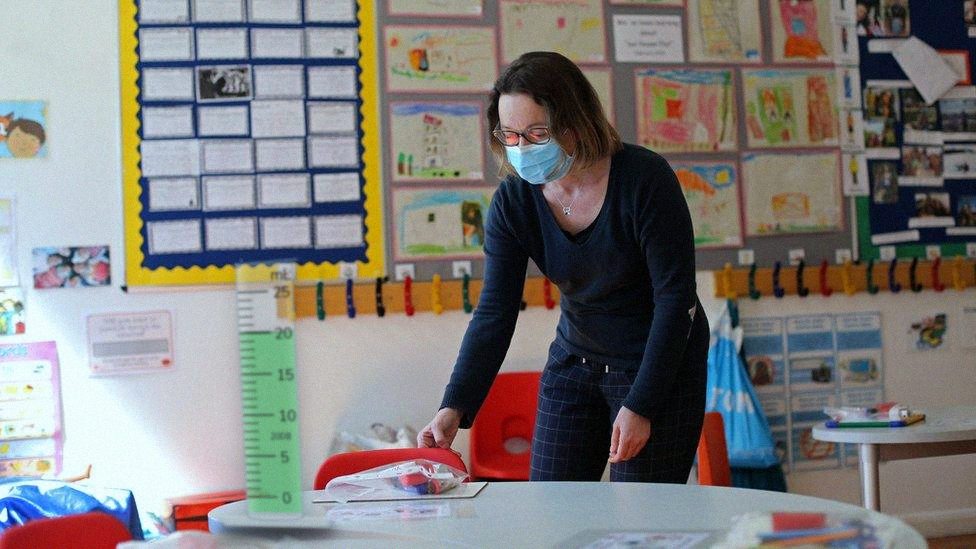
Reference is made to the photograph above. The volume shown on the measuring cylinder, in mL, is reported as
20 mL
